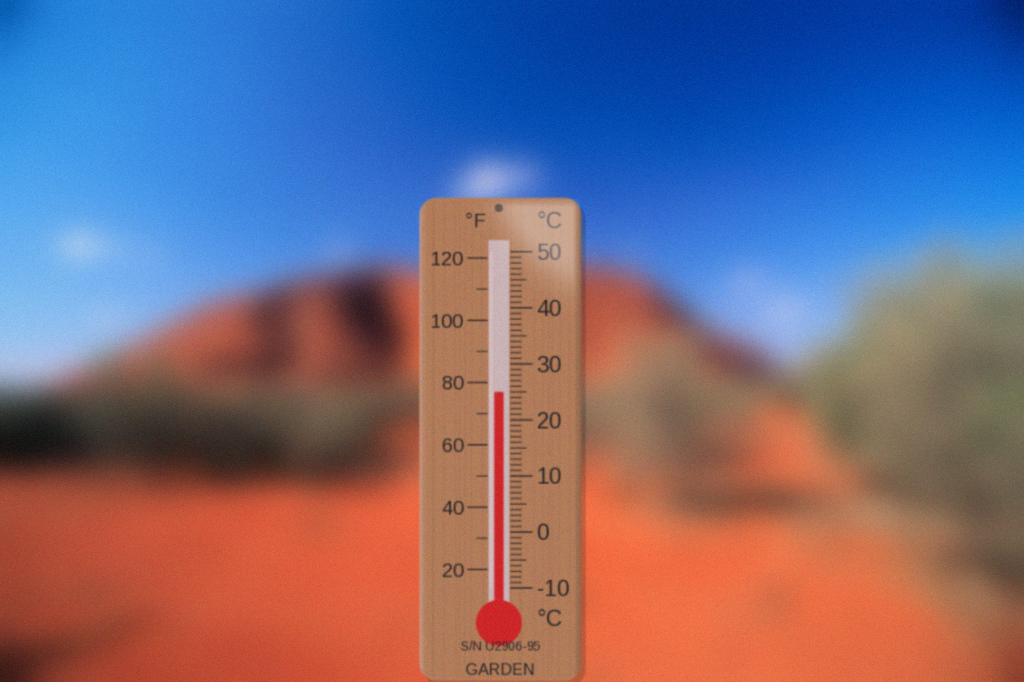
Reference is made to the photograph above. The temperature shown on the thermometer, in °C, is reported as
25 °C
